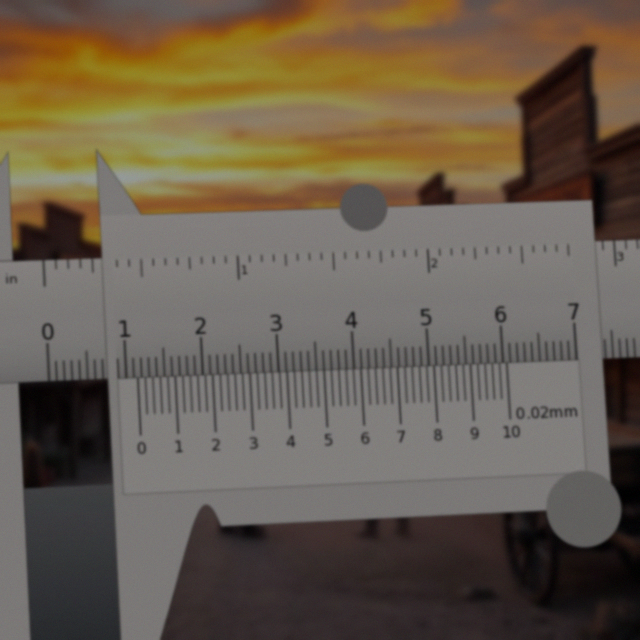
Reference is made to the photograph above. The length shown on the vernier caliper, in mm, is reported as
11.5 mm
